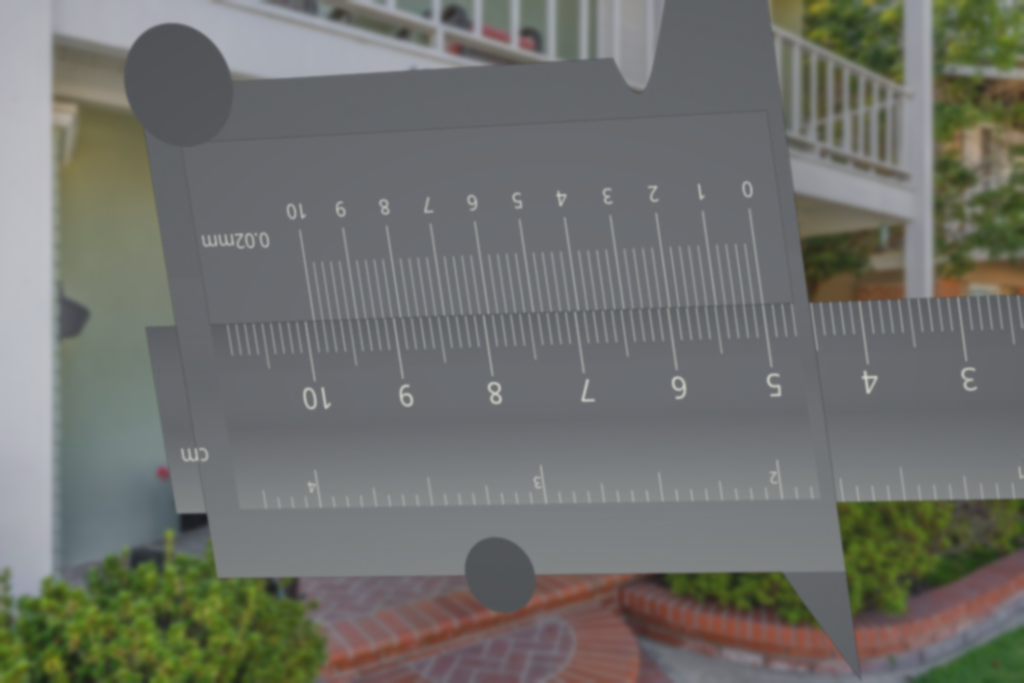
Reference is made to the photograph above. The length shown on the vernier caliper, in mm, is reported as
50.0 mm
